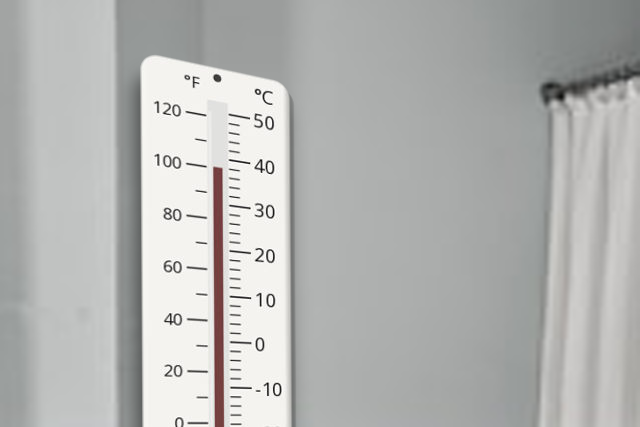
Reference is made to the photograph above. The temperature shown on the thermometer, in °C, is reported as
38 °C
